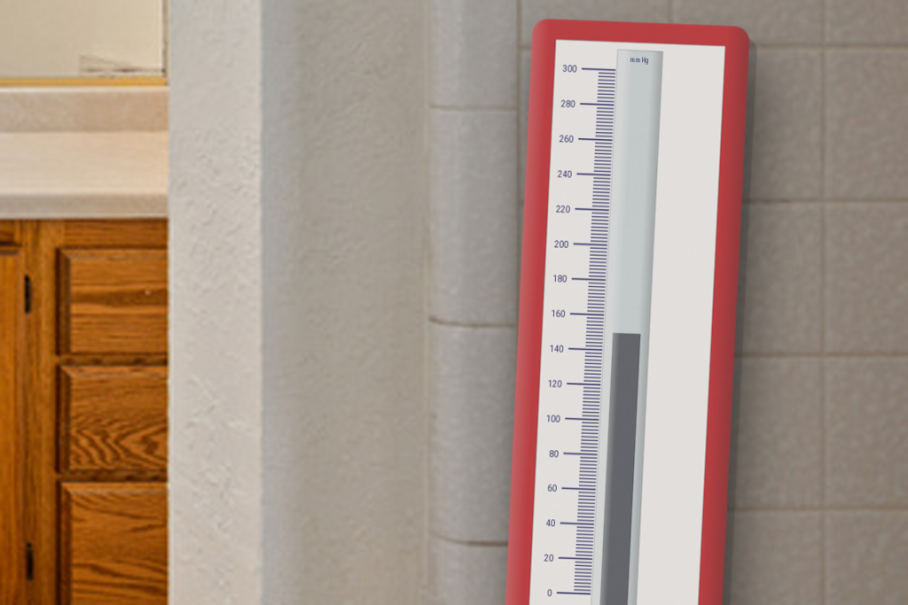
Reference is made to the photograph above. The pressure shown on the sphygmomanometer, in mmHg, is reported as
150 mmHg
